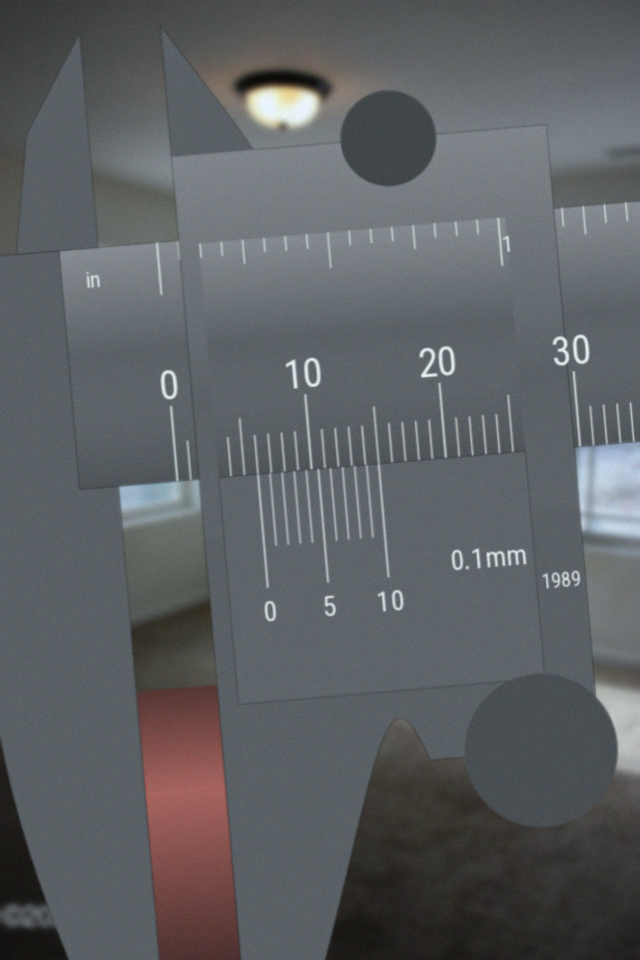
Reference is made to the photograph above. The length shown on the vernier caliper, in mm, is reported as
6.0 mm
